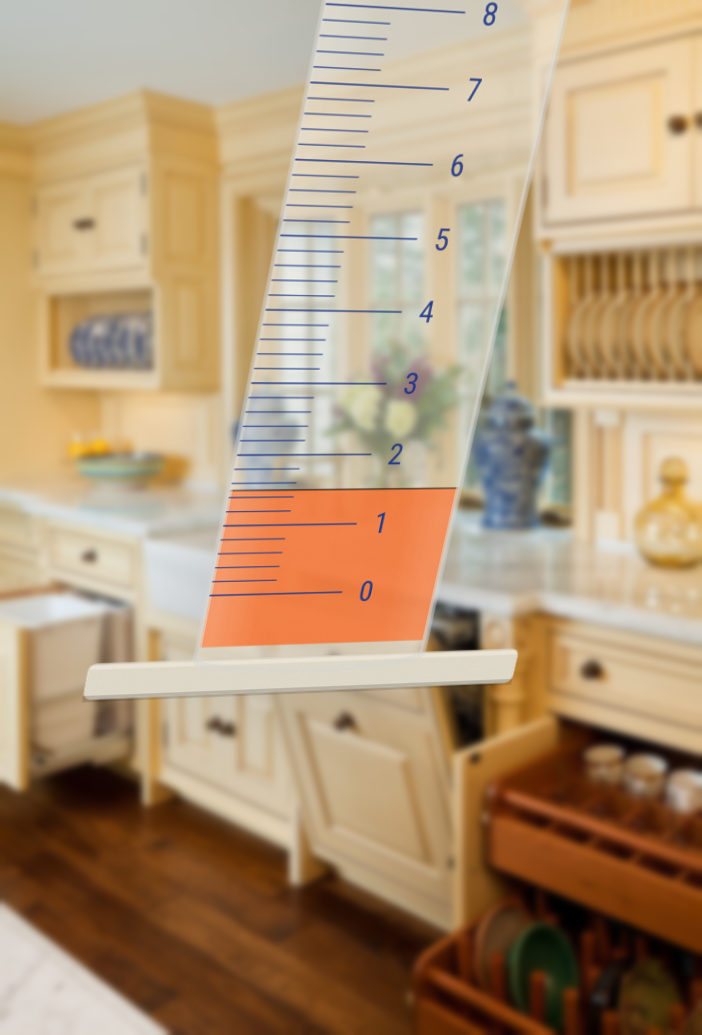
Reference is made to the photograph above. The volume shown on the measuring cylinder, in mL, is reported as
1.5 mL
